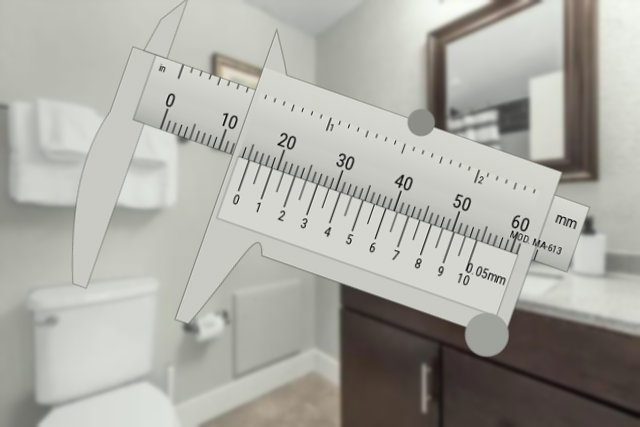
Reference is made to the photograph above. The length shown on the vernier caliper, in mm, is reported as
15.2 mm
